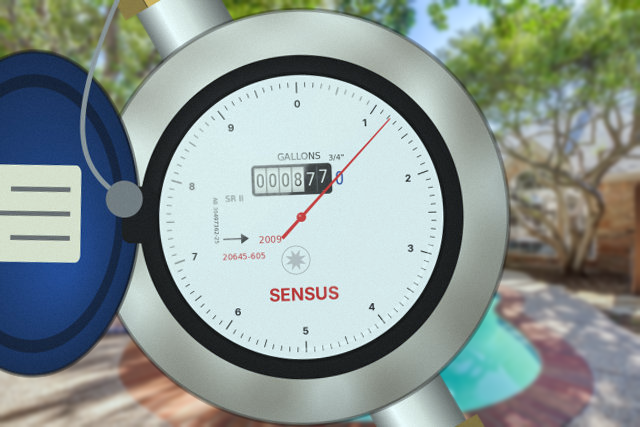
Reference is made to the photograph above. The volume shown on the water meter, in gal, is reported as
8771.2 gal
